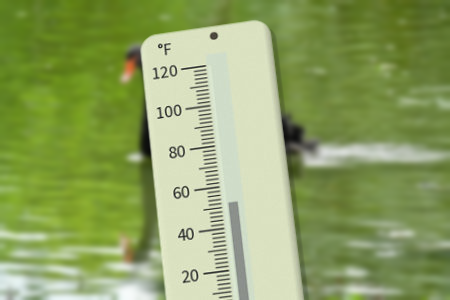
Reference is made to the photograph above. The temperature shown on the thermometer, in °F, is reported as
52 °F
